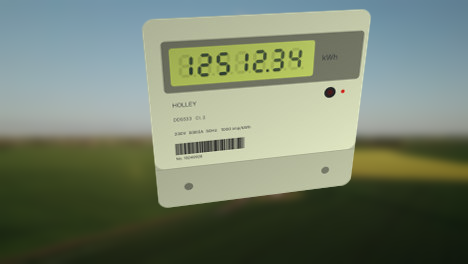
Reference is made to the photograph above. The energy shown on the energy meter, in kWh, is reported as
12512.34 kWh
